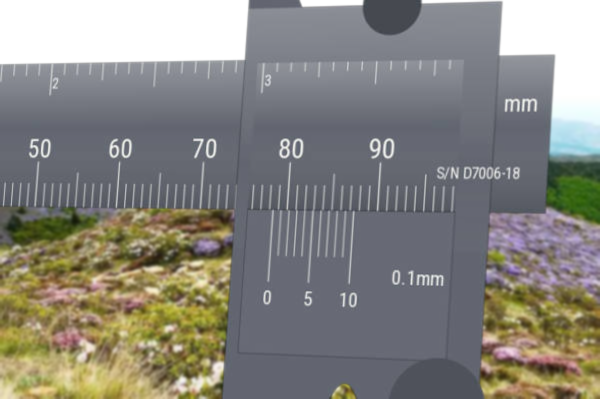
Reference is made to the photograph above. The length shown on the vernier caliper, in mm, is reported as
78.4 mm
